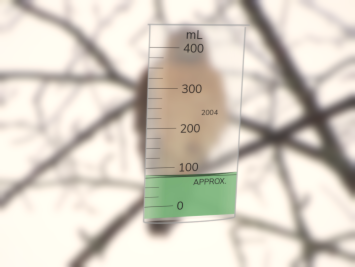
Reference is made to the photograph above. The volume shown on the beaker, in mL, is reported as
75 mL
